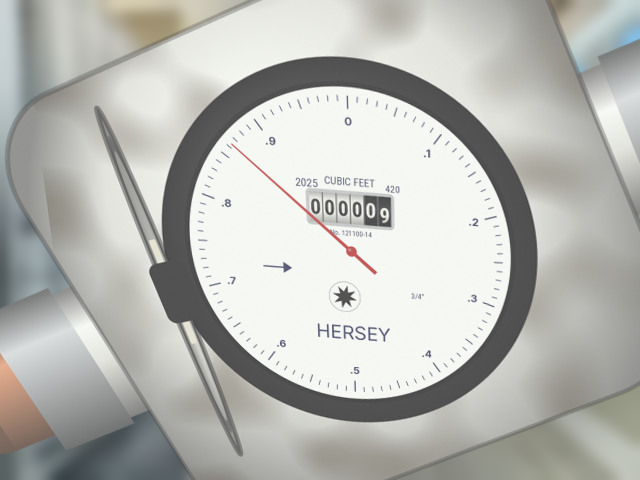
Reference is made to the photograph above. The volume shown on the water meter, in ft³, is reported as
8.86 ft³
